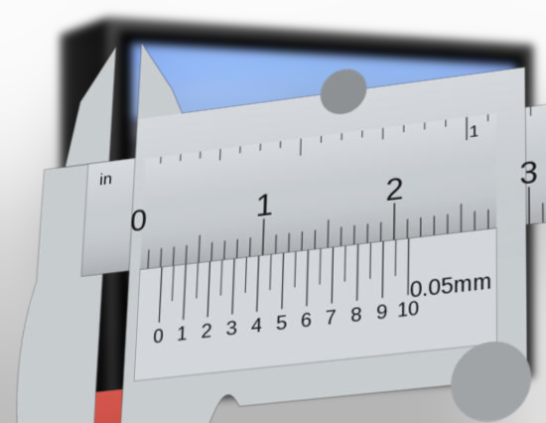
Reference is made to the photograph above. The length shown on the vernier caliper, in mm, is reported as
2.1 mm
